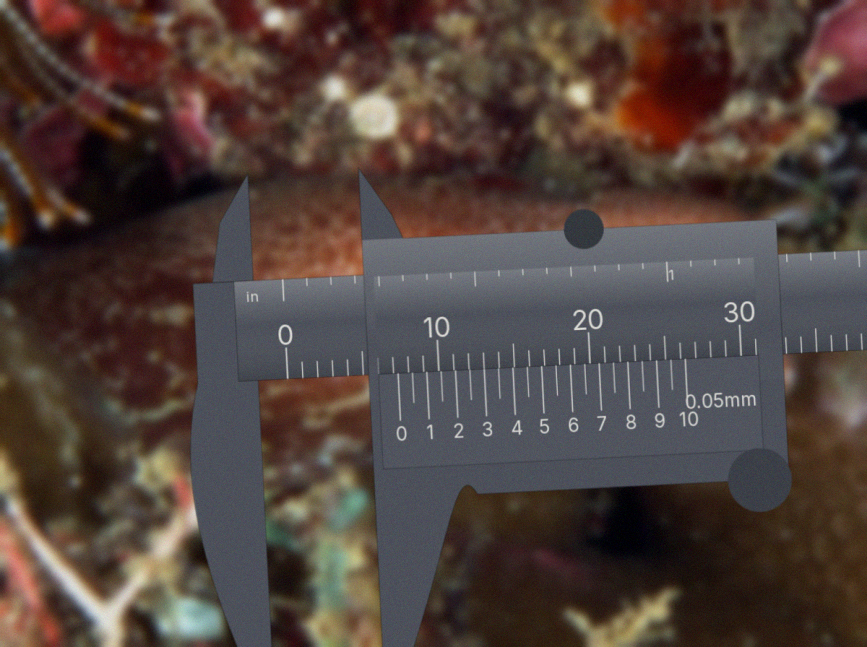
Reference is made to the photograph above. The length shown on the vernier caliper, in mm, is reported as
7.3 mm
